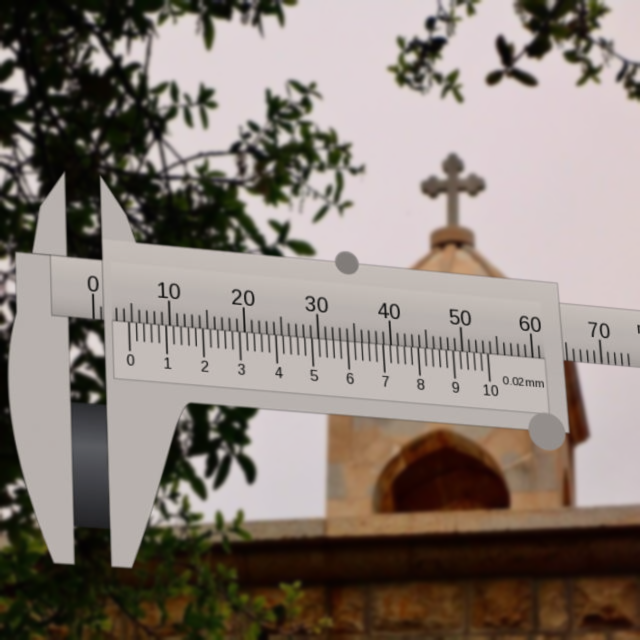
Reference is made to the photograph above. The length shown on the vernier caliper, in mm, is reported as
4.6 mm
